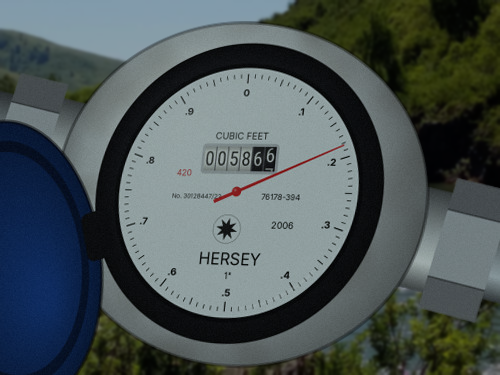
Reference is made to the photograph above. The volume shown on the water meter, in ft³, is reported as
5866.18 ft³
